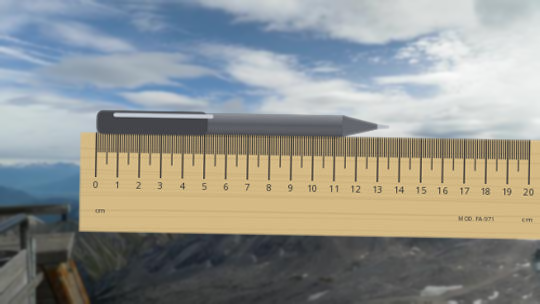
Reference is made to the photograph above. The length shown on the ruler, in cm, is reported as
13.5 cm
